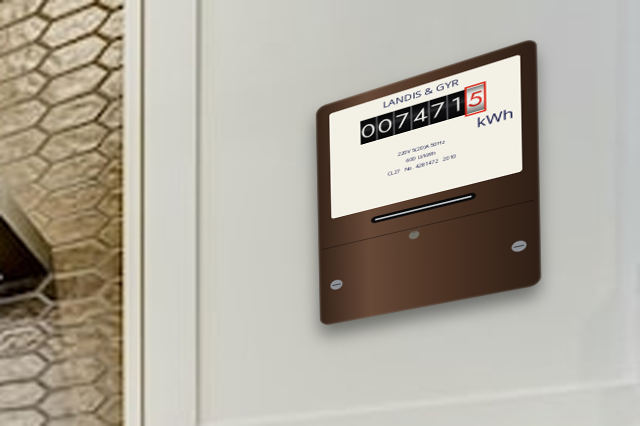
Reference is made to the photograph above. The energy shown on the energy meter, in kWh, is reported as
7471.5 kWh
